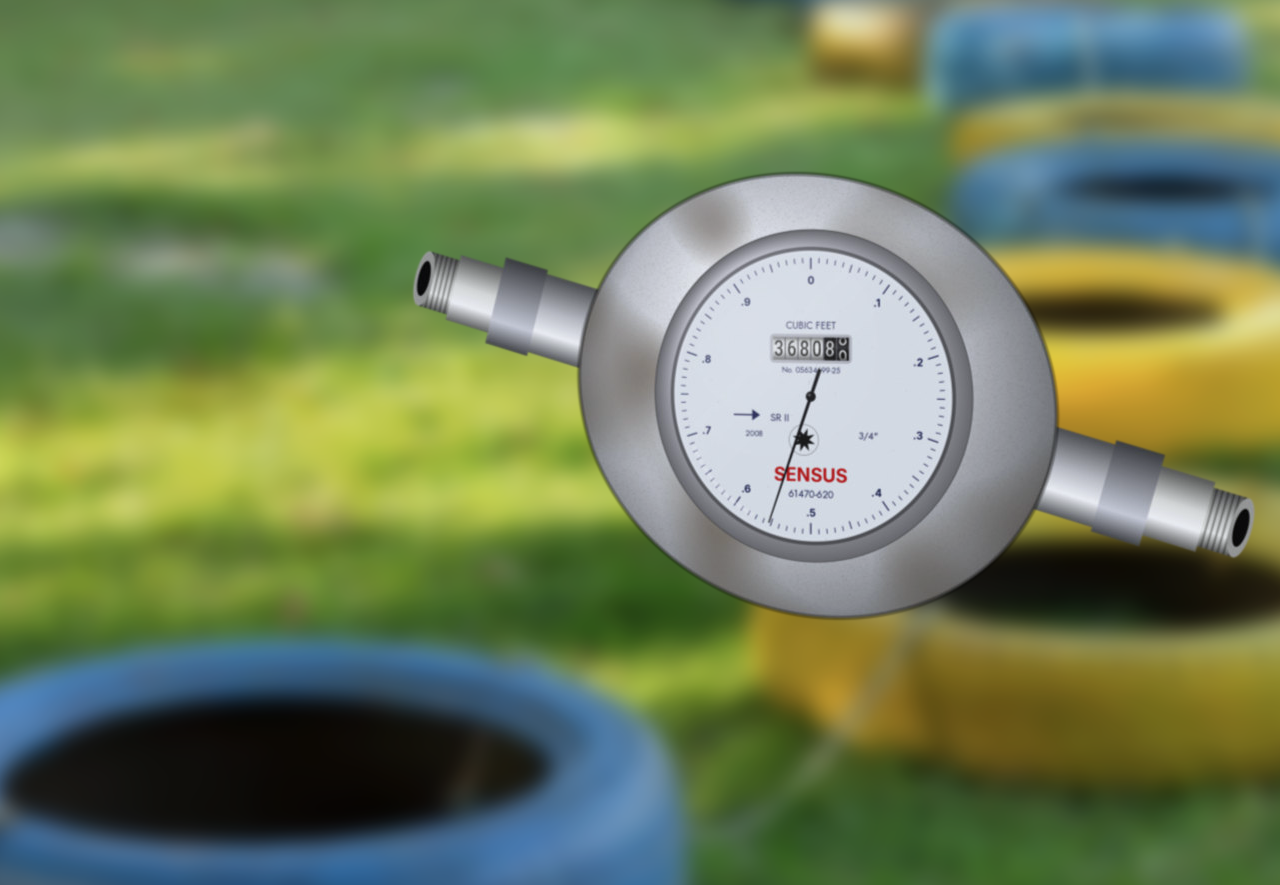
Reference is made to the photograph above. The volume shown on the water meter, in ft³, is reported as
368088.55 ft³
